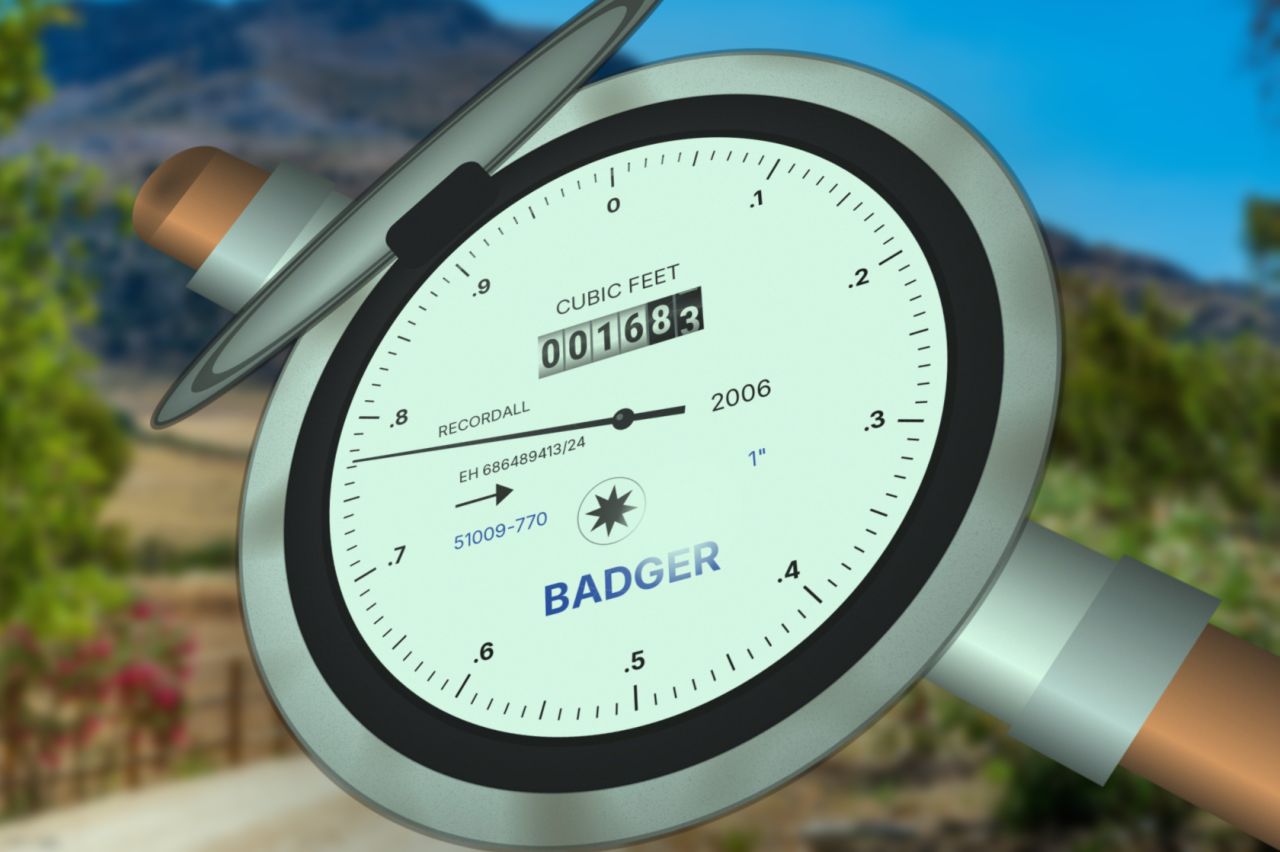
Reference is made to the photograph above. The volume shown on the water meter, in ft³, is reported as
1682.77 ft³
